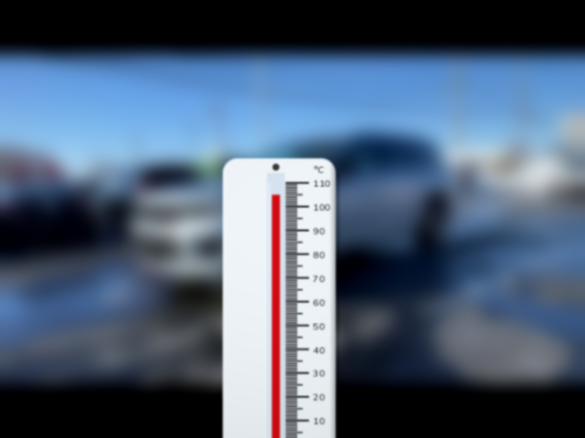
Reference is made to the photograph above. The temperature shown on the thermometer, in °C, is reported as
105 °C
